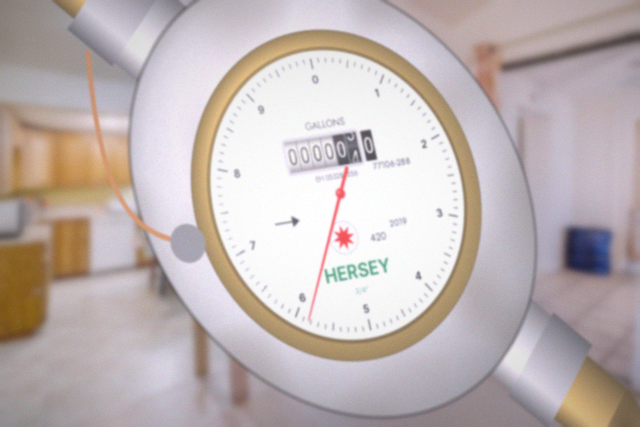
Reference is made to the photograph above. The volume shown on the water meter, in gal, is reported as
35.8 gal
